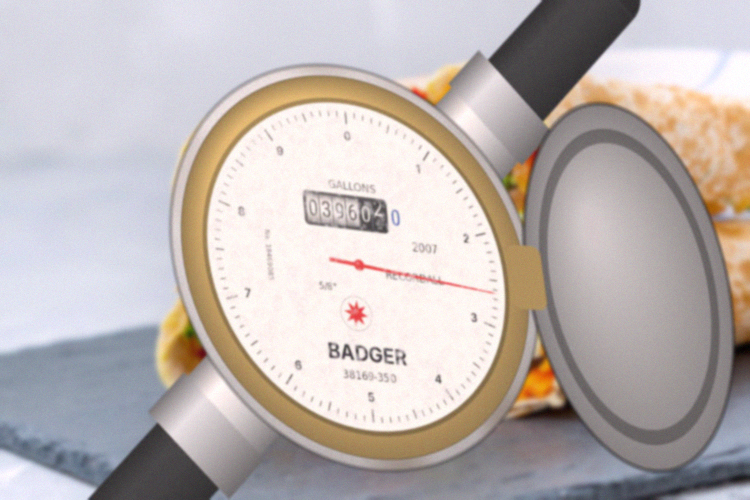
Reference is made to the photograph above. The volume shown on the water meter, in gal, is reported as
396022.6 gal
